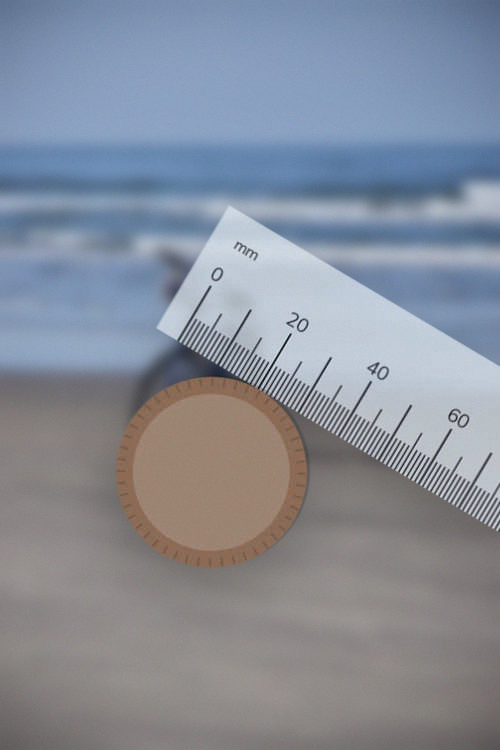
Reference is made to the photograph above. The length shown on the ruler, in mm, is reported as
41 mm
